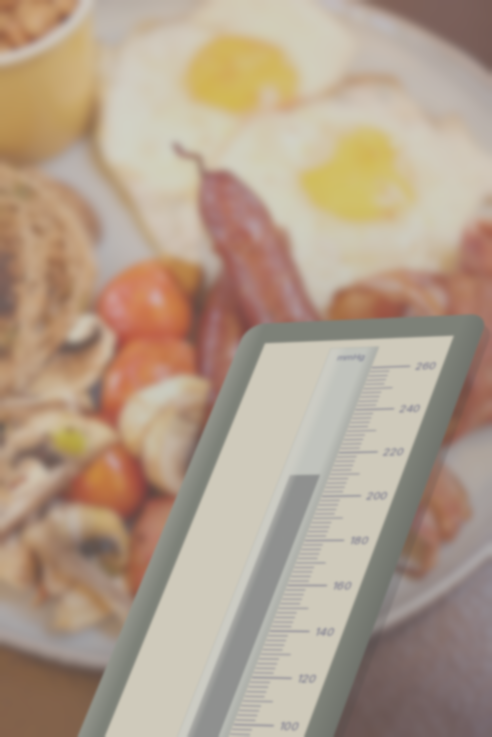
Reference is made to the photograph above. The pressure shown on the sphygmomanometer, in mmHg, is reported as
210 mmHg
